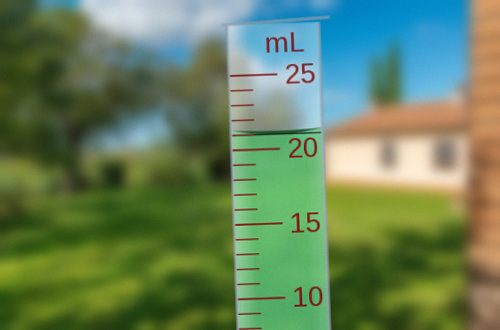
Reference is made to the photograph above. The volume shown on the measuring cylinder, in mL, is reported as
21 mL
